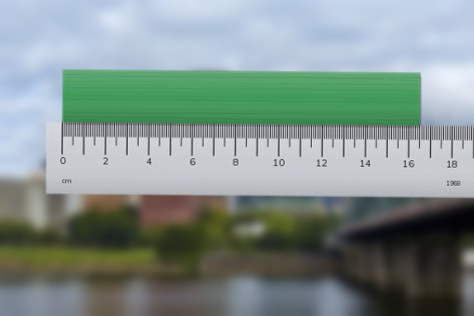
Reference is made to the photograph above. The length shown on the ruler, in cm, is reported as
16.5 cm
